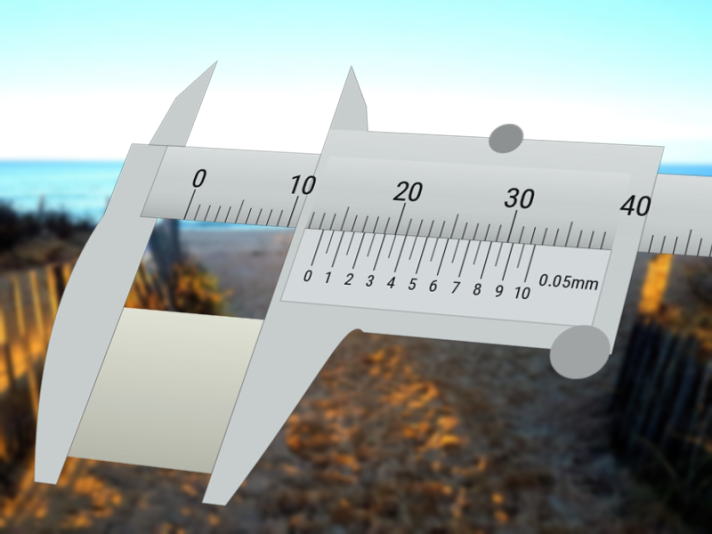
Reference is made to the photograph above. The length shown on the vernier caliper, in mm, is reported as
13.4 mm
